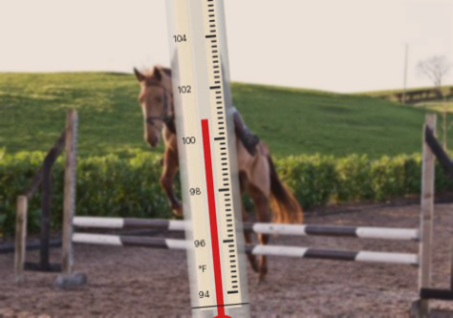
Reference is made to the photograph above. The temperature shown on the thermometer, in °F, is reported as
100.8 °F
